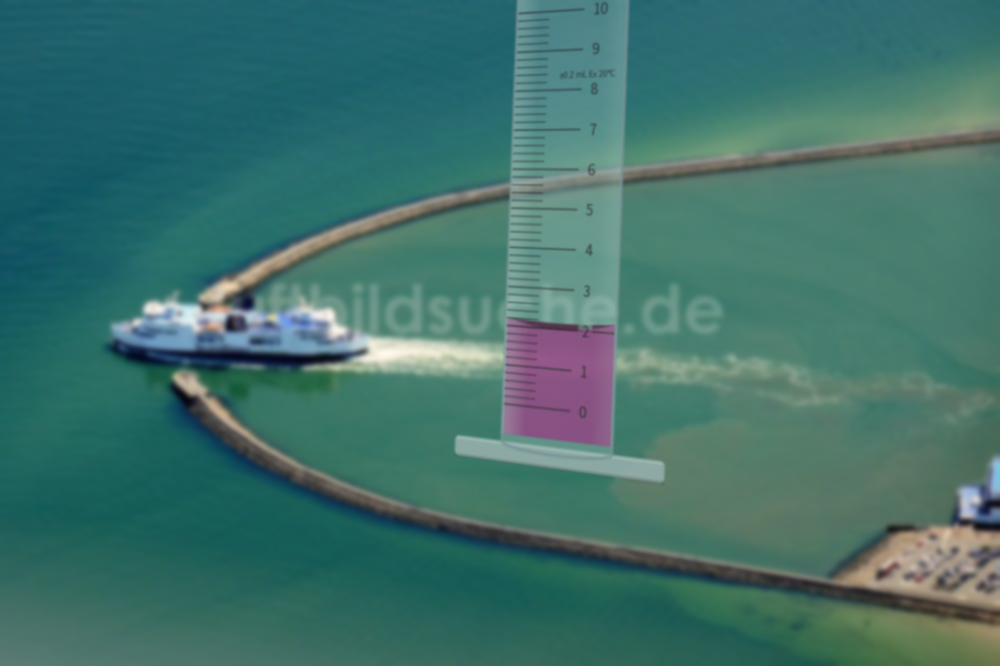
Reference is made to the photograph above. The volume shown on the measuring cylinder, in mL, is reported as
2 mL
